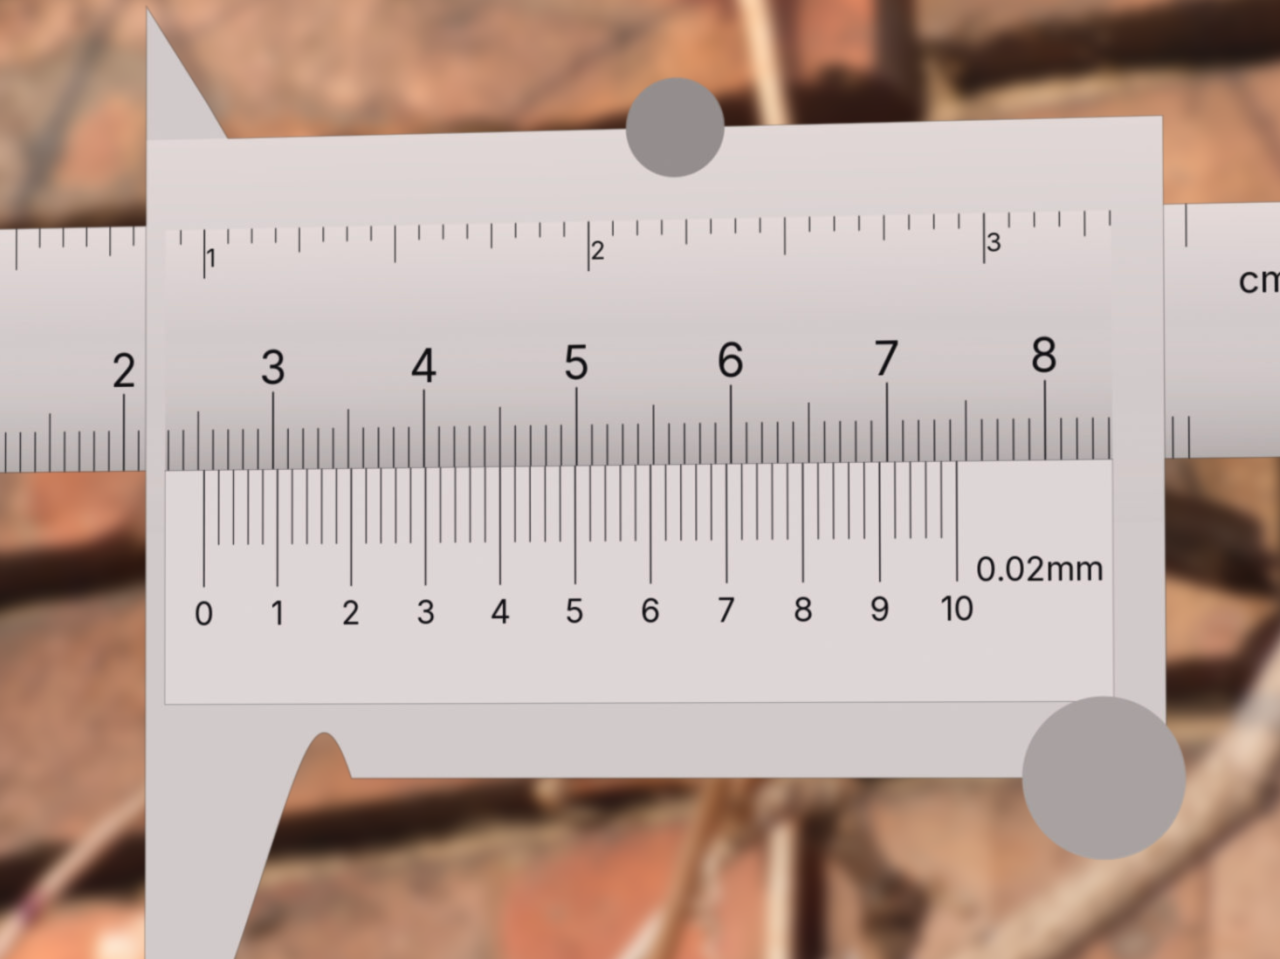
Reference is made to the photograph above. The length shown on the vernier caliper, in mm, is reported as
25.4 mm
